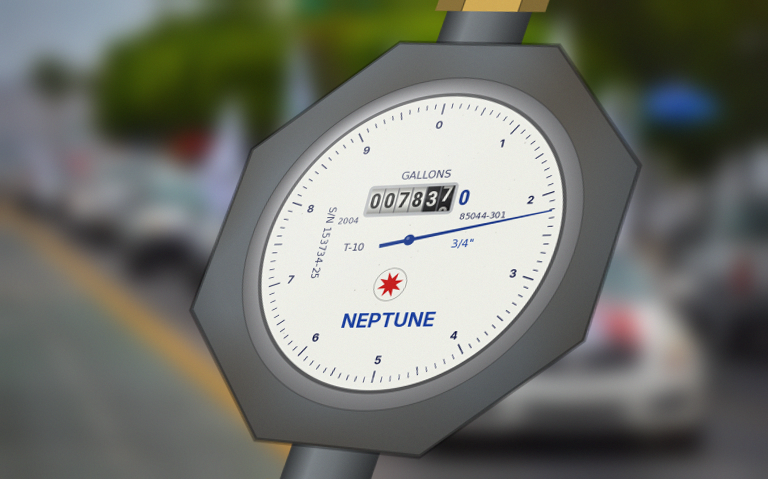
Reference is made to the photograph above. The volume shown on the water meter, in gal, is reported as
78372.2 gal
